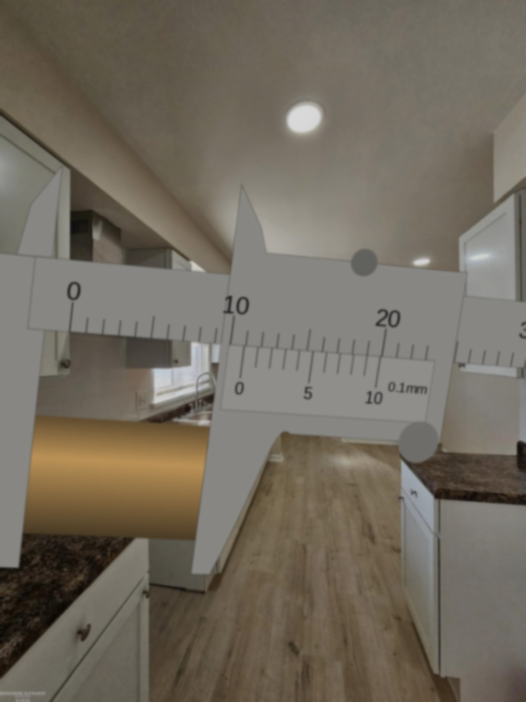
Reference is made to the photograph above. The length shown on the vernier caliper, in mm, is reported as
10.9 mm
